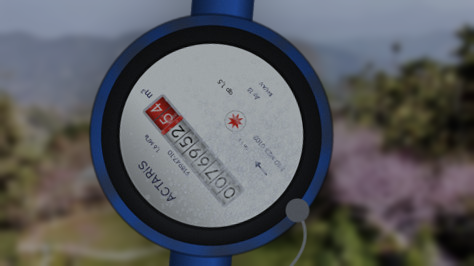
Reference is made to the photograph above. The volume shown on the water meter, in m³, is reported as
76952.54 m³
